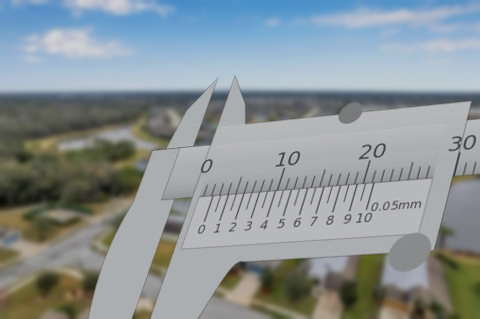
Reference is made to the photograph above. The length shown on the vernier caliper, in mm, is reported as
2.2 mm
